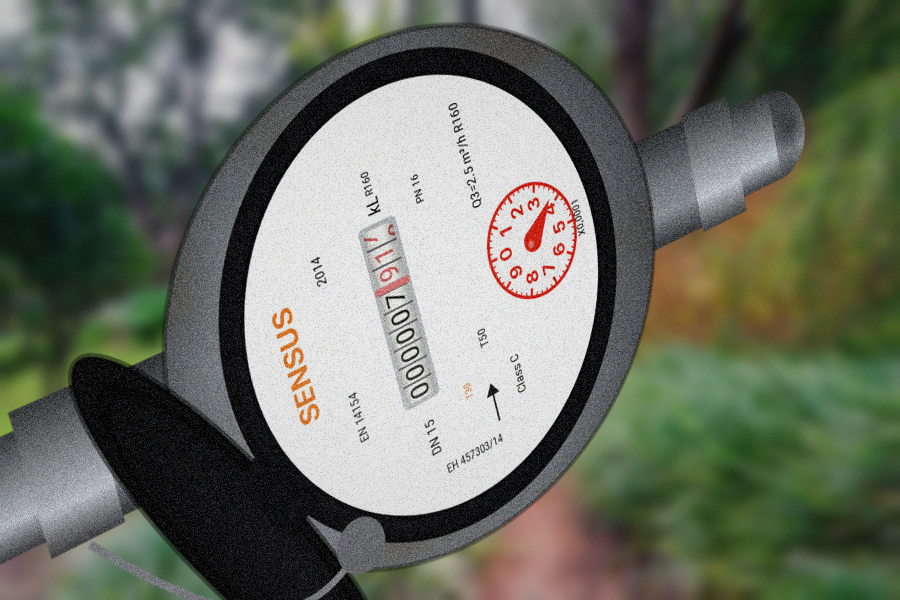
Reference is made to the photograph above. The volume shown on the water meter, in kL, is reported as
7.9173 kL
